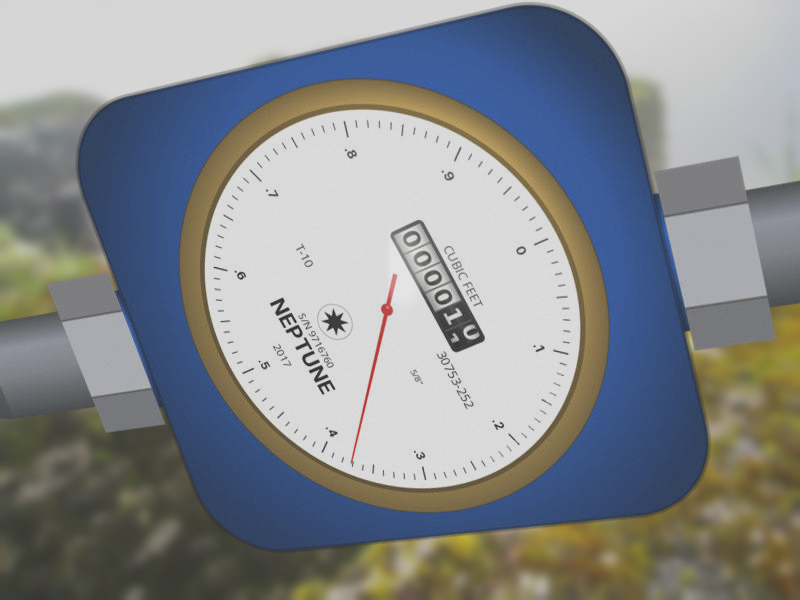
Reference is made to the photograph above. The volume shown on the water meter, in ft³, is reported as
10.37 ft³
